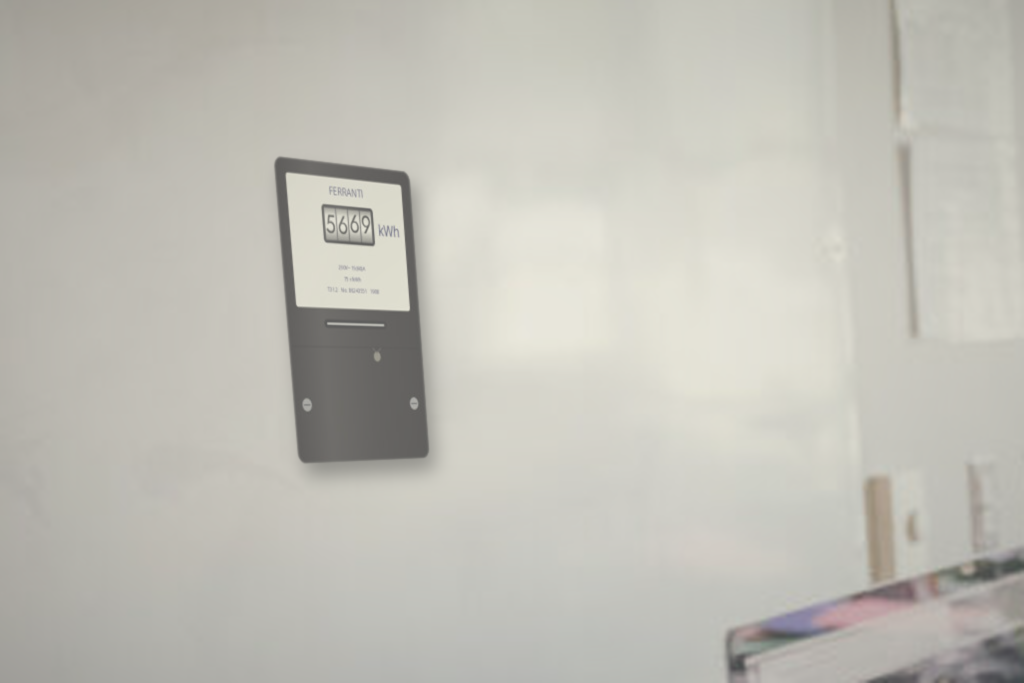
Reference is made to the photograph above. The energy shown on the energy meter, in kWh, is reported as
5669 kWh
